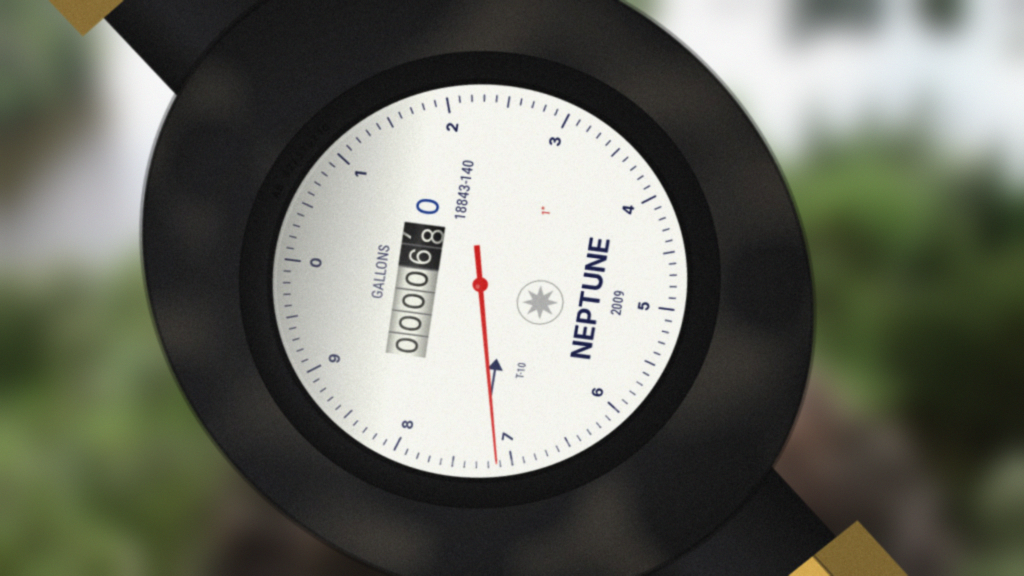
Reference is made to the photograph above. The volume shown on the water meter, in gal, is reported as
677.1 gal
